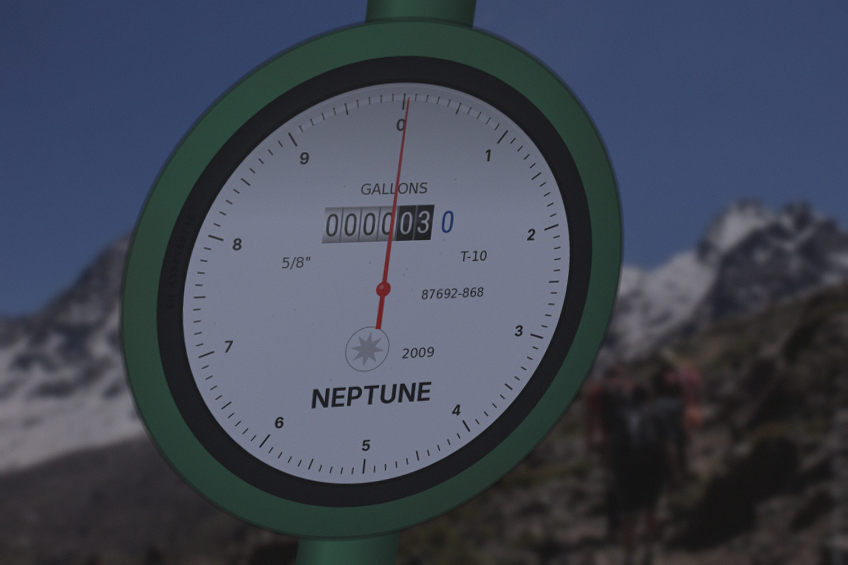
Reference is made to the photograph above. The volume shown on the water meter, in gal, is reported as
30.0 gal
